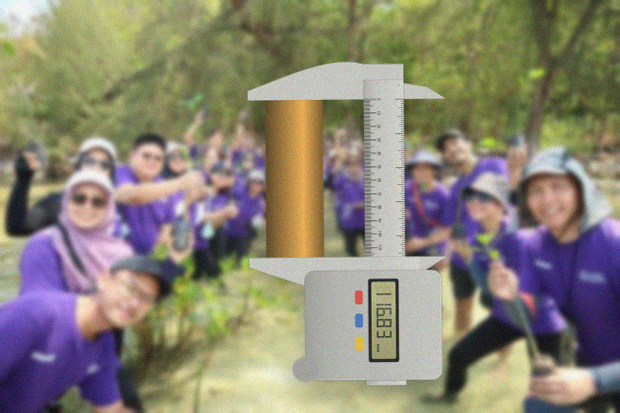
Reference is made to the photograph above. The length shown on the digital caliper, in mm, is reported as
116.83 mm
